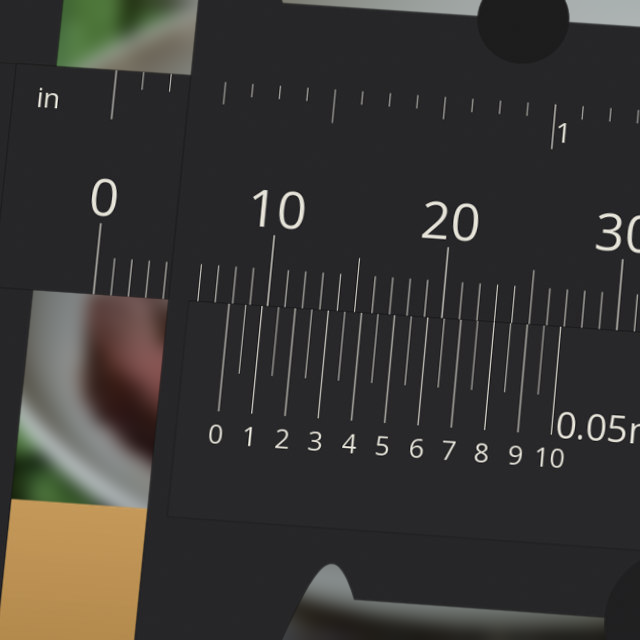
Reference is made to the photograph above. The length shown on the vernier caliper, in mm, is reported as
7.8 mm
